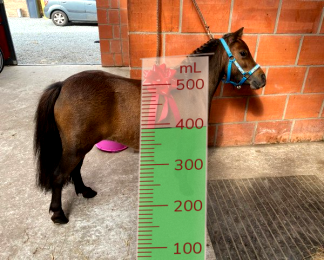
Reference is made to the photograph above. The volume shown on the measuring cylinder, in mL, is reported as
390 mL
